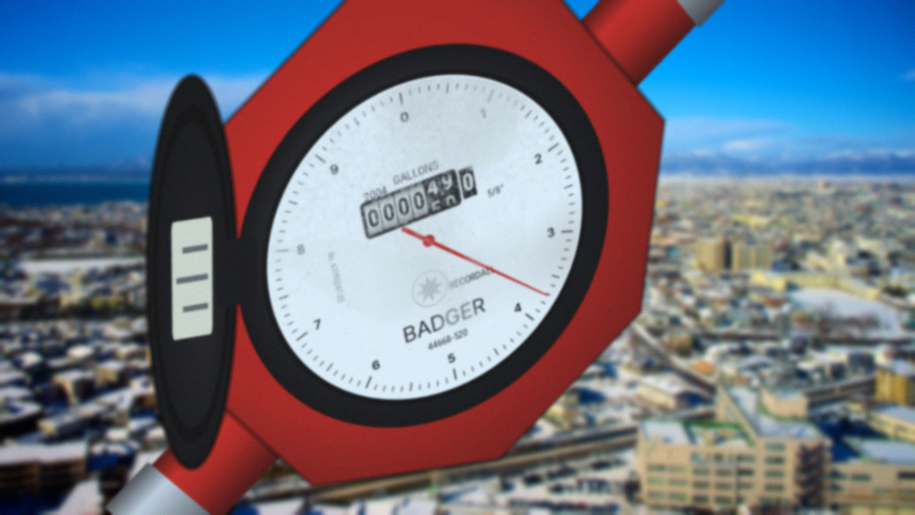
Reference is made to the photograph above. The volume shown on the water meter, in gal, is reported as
493.7 gal
